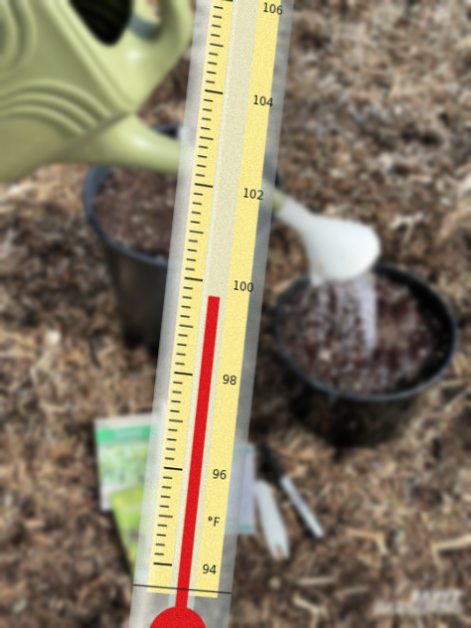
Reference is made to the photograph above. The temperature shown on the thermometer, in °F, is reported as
99.7 °F
